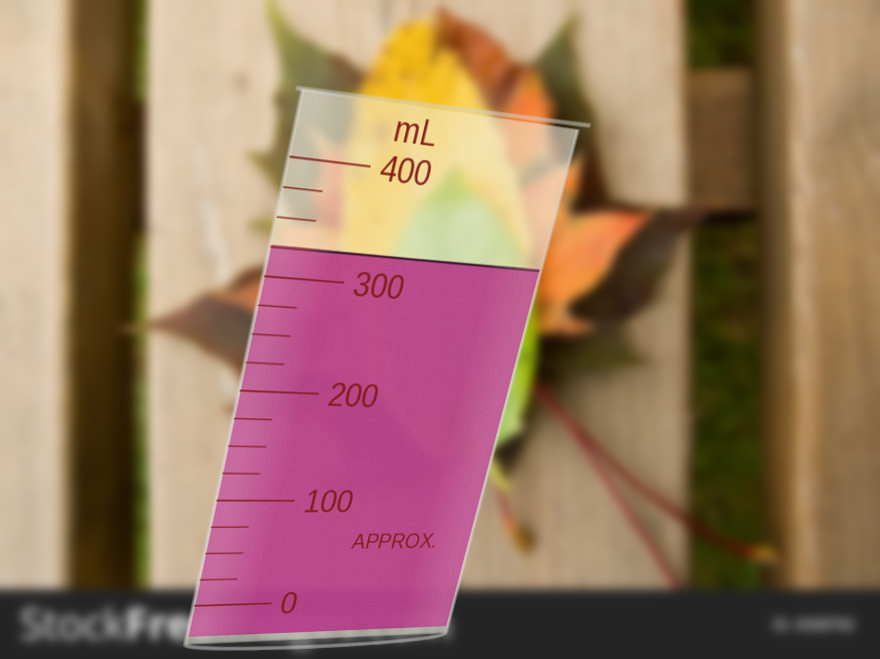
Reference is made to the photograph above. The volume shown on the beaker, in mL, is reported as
325 mL
